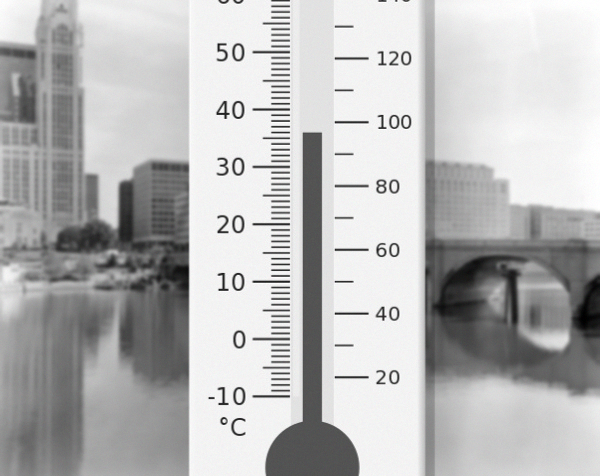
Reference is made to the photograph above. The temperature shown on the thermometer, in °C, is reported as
36 °C
